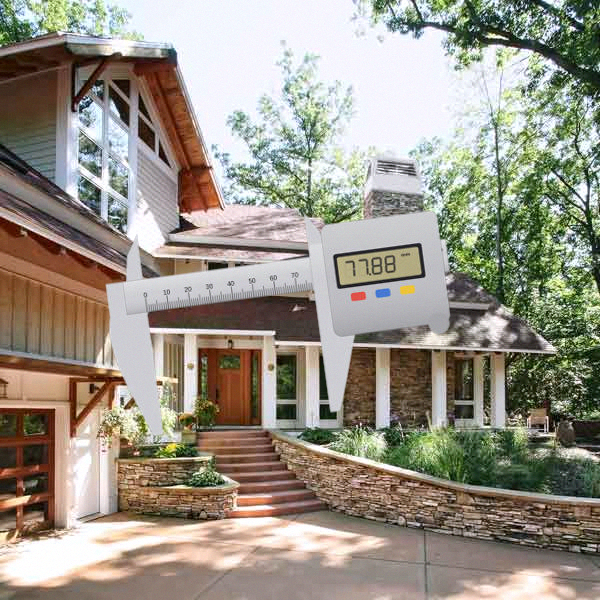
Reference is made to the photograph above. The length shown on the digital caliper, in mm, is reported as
77.88 mm
